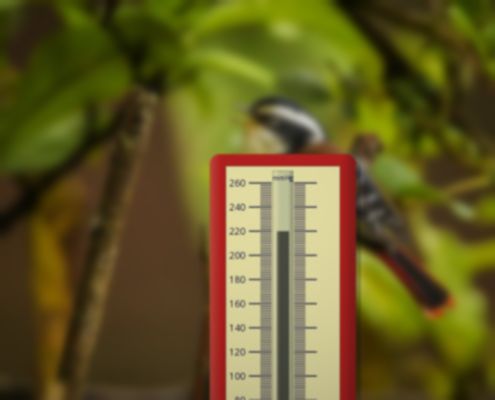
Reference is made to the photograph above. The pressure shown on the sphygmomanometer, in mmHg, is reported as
220 mmHg
